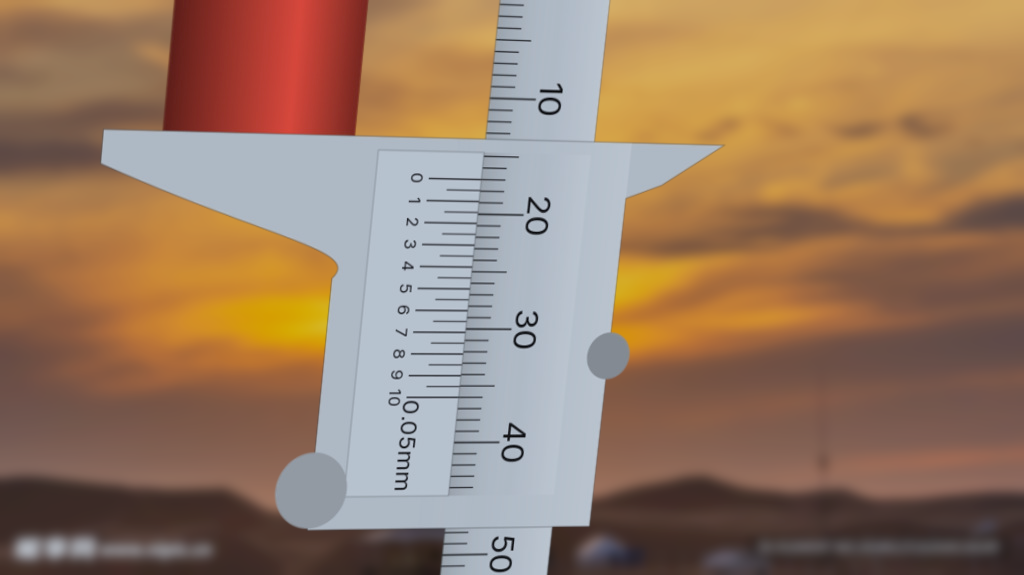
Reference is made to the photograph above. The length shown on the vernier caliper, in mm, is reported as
17.0 mm
